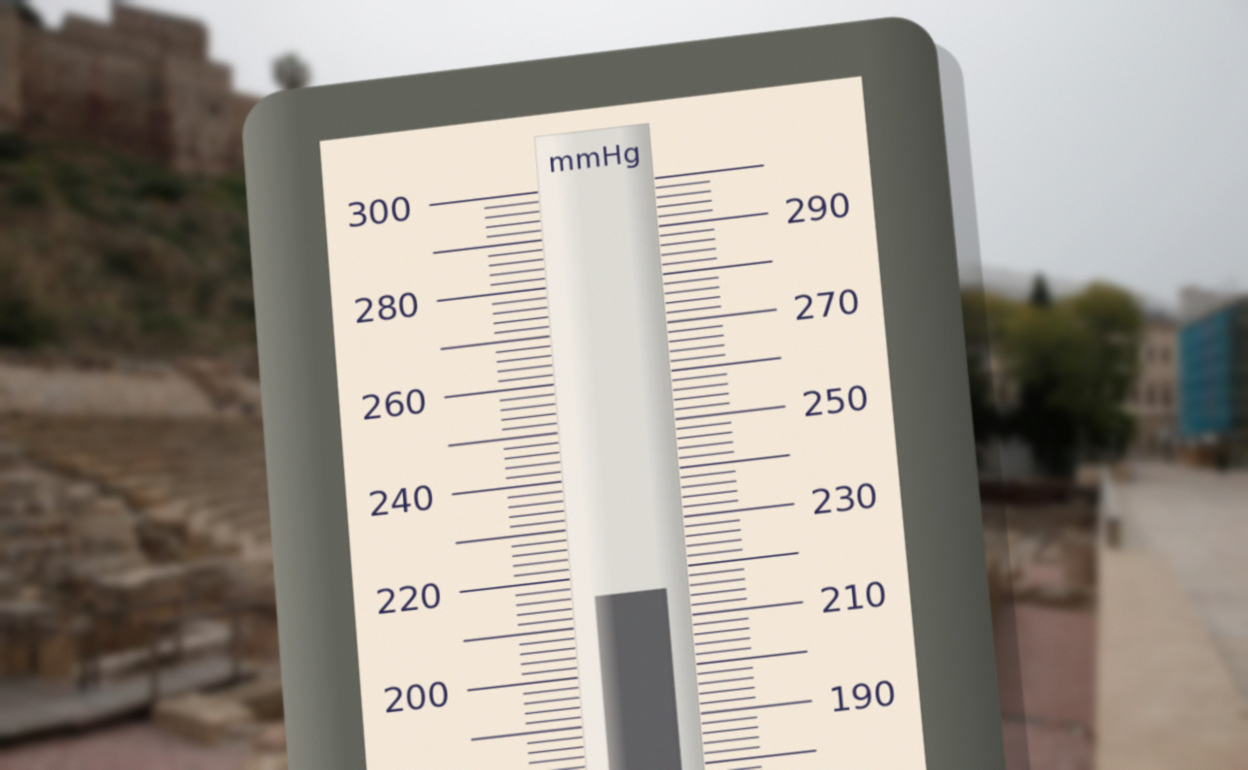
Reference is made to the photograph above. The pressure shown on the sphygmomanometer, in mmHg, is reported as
216 mmHg
